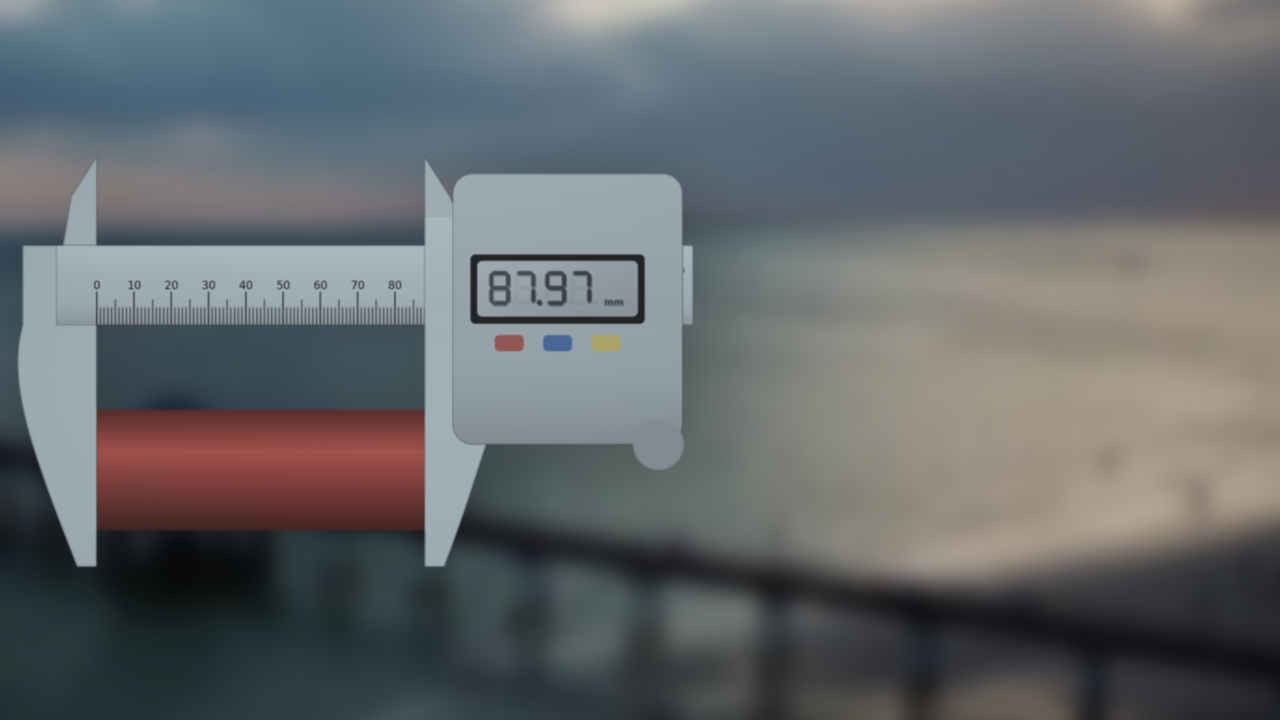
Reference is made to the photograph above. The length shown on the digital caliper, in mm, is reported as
87.97 mm
